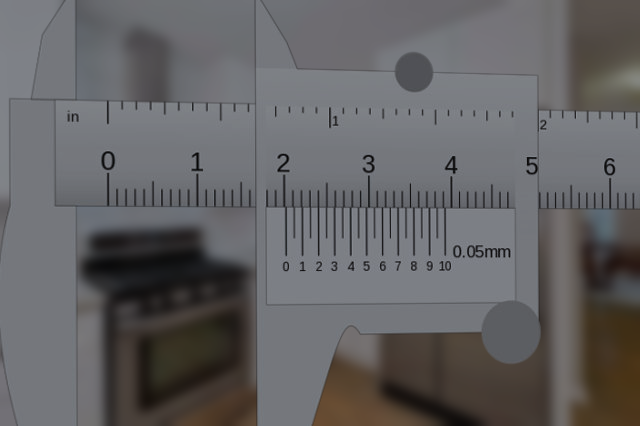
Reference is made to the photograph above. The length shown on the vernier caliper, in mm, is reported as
20.2 mm
